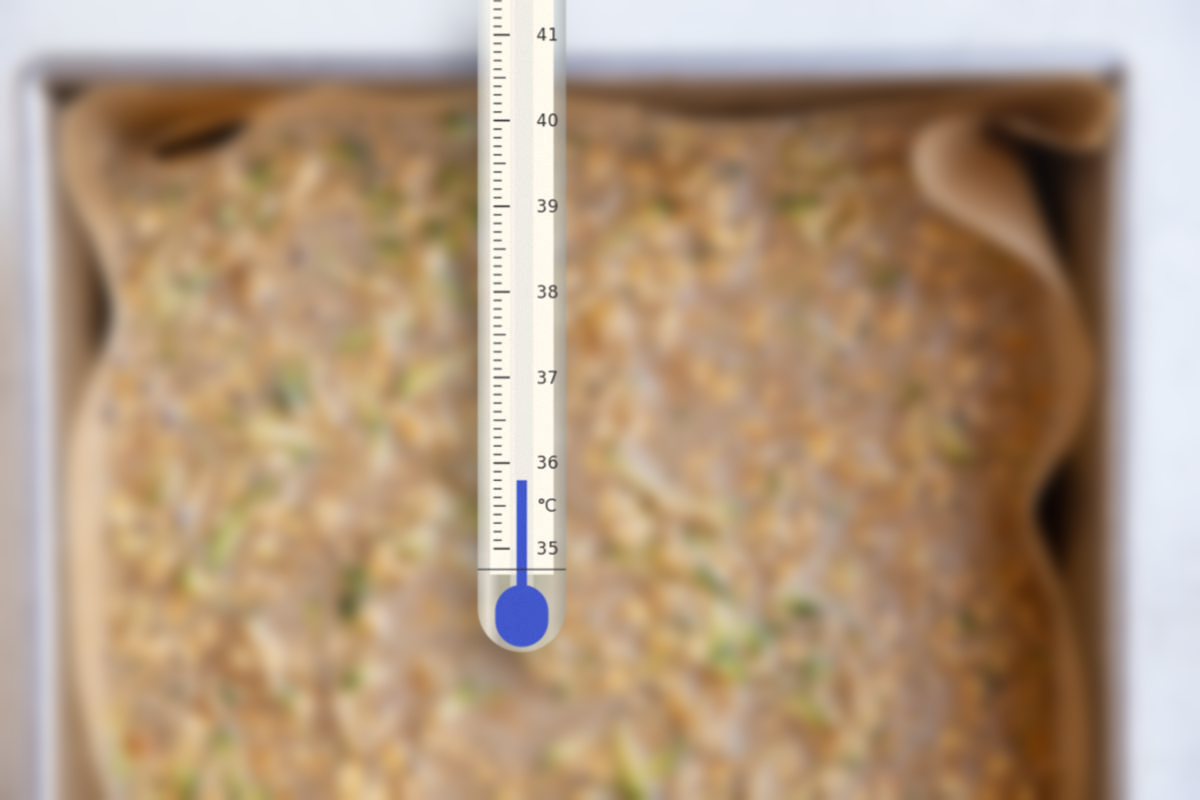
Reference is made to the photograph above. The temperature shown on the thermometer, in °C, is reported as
35.8 °C
